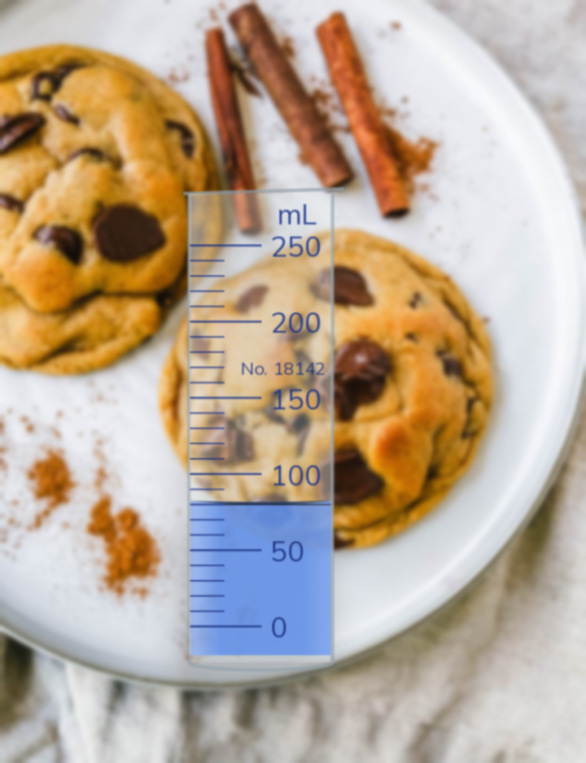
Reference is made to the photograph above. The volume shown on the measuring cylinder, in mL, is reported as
80 mL
